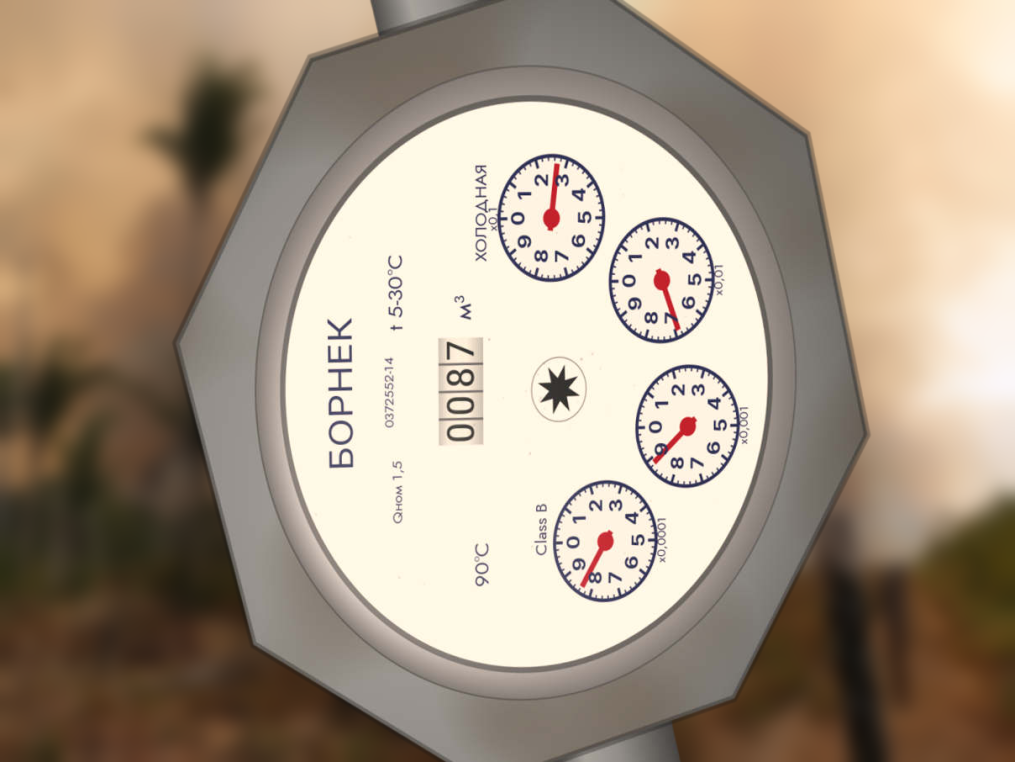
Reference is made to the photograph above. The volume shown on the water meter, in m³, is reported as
87.2688 m³
